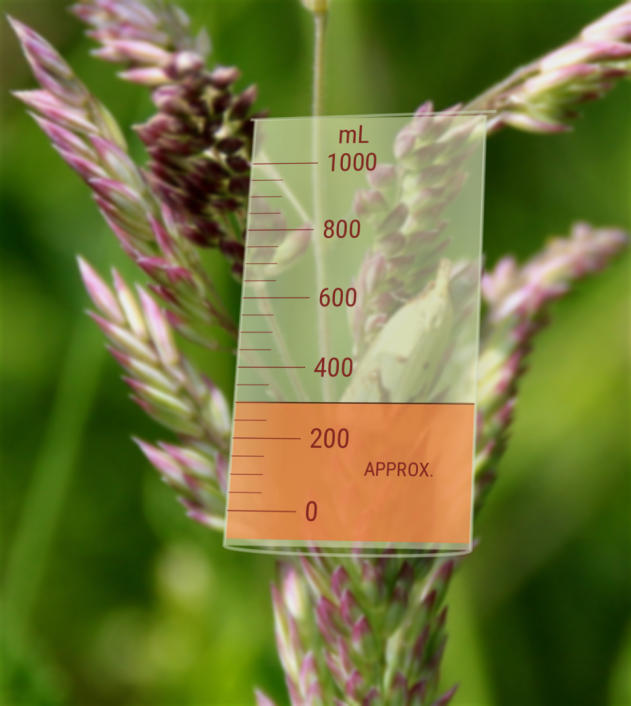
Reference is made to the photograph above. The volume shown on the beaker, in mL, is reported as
300 mL
